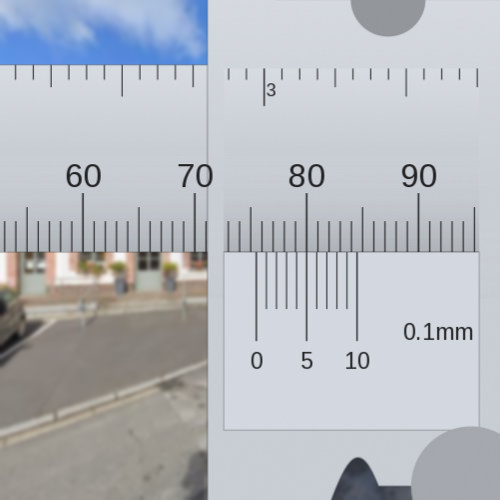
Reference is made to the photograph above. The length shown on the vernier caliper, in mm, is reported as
75.5 mm
